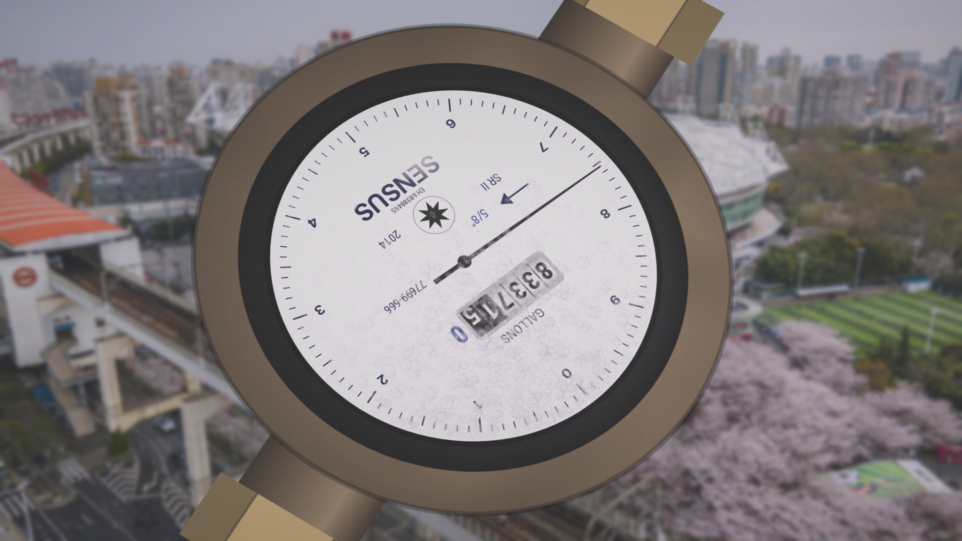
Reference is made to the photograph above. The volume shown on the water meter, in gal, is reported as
8337147.5 gal
